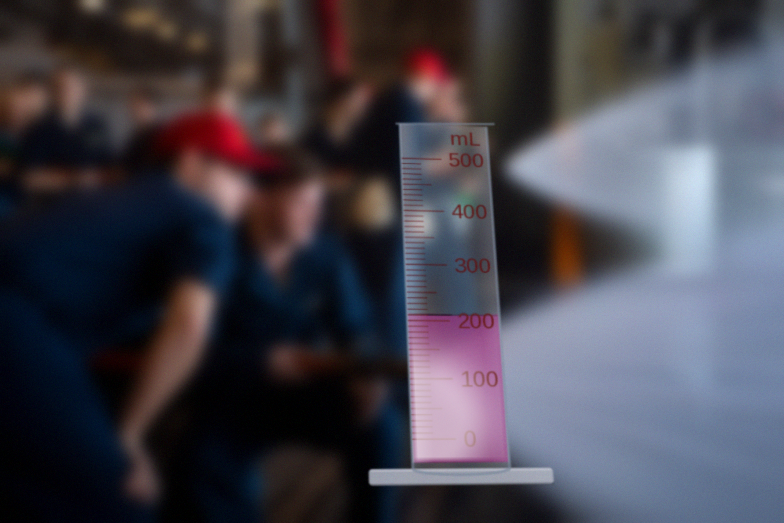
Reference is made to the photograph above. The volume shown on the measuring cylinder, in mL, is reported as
210 mL
